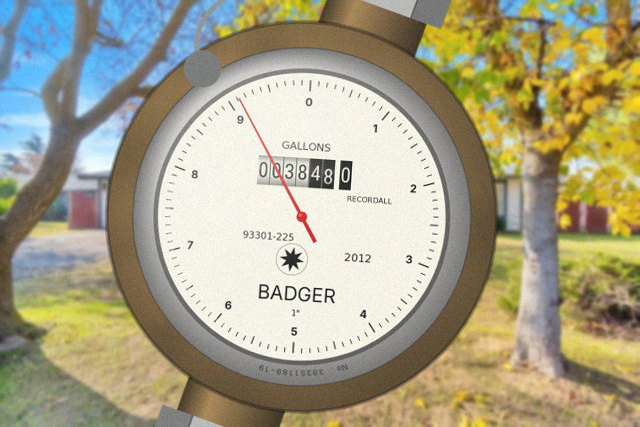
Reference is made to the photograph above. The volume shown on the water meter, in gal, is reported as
38479.1 gal
